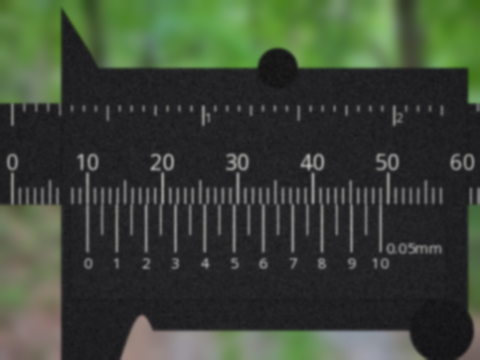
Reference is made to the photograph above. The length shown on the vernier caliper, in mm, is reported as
10.0 mm
